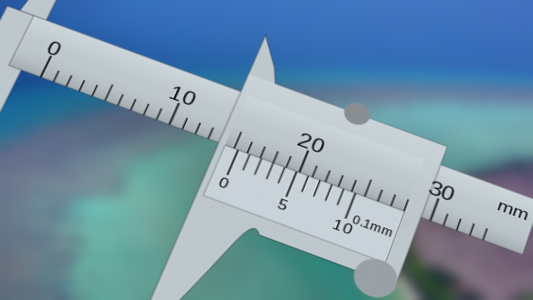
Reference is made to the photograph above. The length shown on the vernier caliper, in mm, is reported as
15.3 mm
